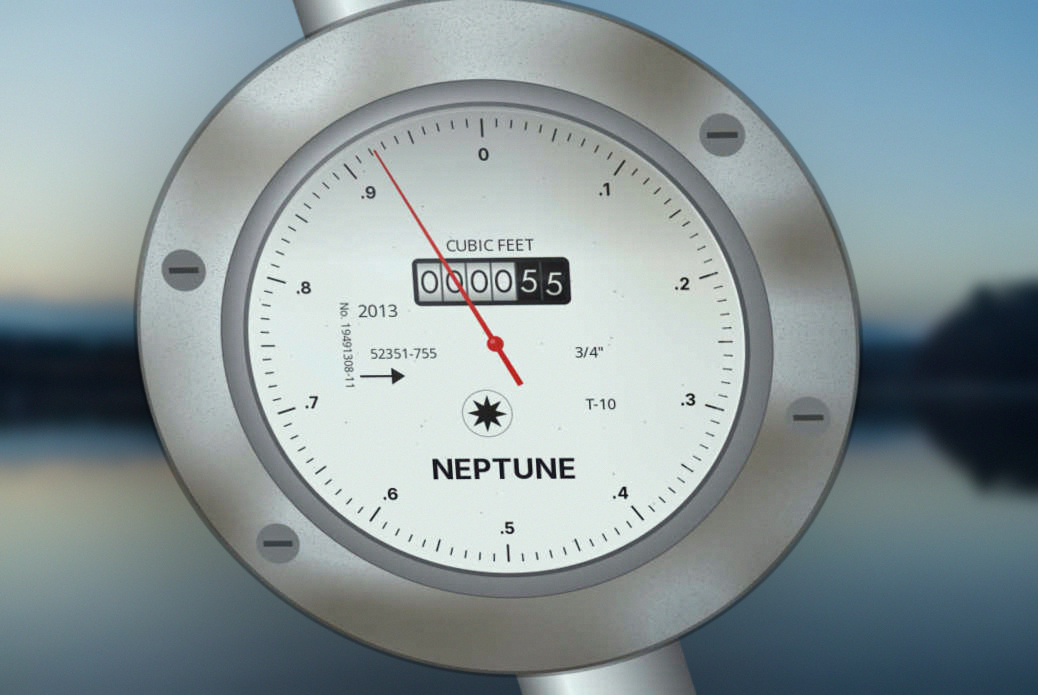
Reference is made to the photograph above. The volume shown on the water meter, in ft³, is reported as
54.92 ft³
